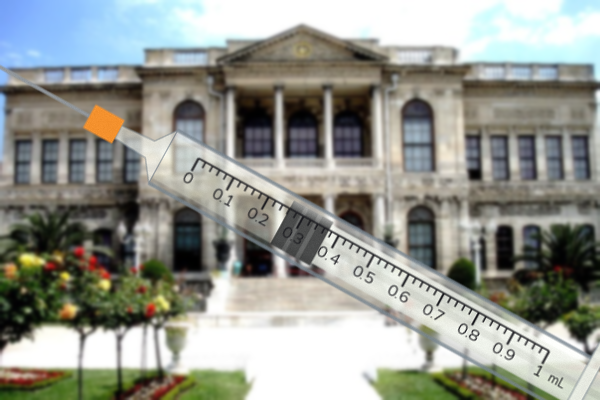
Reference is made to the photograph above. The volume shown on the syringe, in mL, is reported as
0.26 mL
